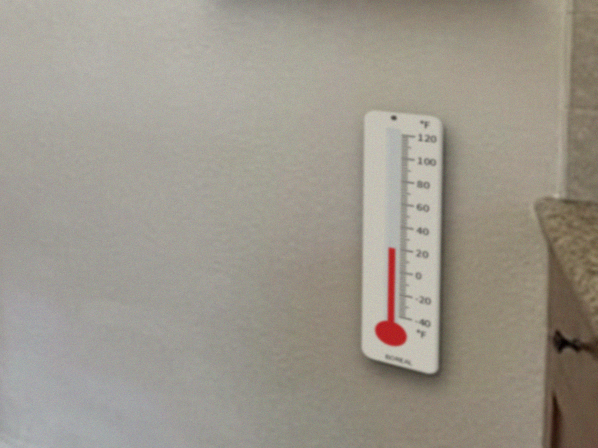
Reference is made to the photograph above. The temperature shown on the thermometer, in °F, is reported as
20 °F
